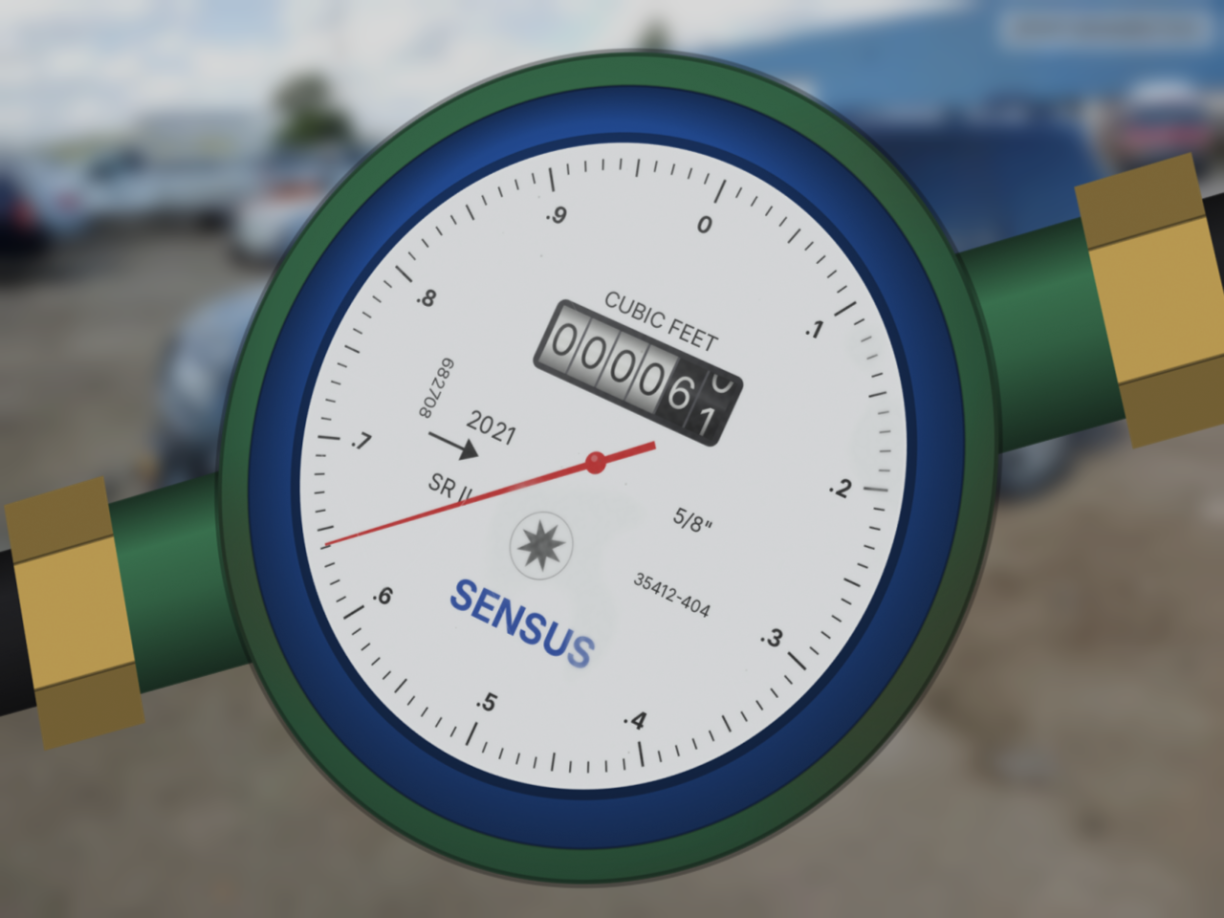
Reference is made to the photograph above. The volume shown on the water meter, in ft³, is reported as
60.64 ft³
